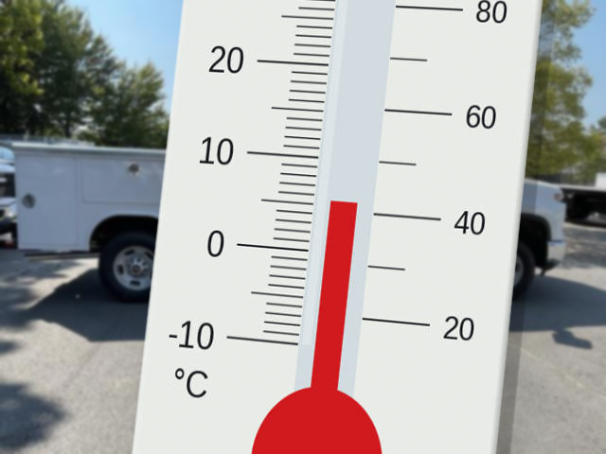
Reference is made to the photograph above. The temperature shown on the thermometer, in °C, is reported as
5.5 °C
